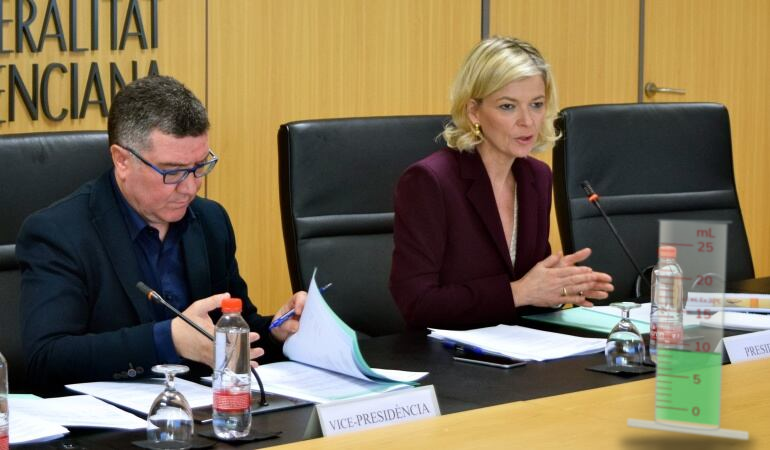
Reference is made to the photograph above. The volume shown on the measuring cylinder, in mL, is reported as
9 mL
